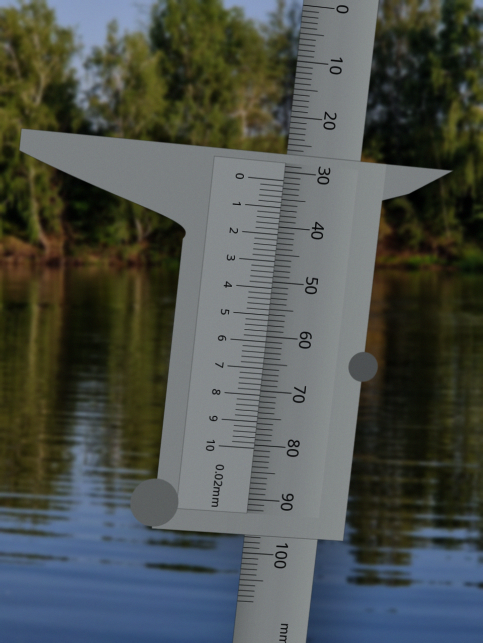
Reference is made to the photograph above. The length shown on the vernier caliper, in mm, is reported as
31.6 mm
